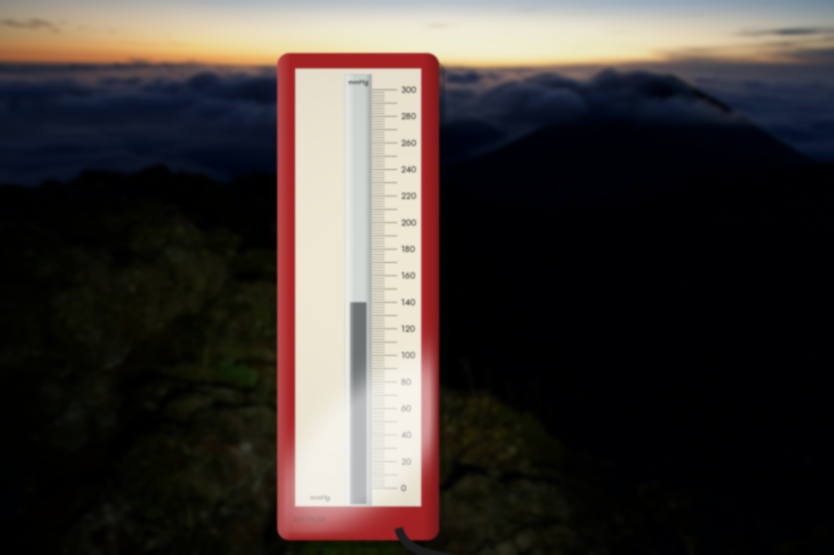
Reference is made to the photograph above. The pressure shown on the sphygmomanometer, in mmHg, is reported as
140 mmHg
